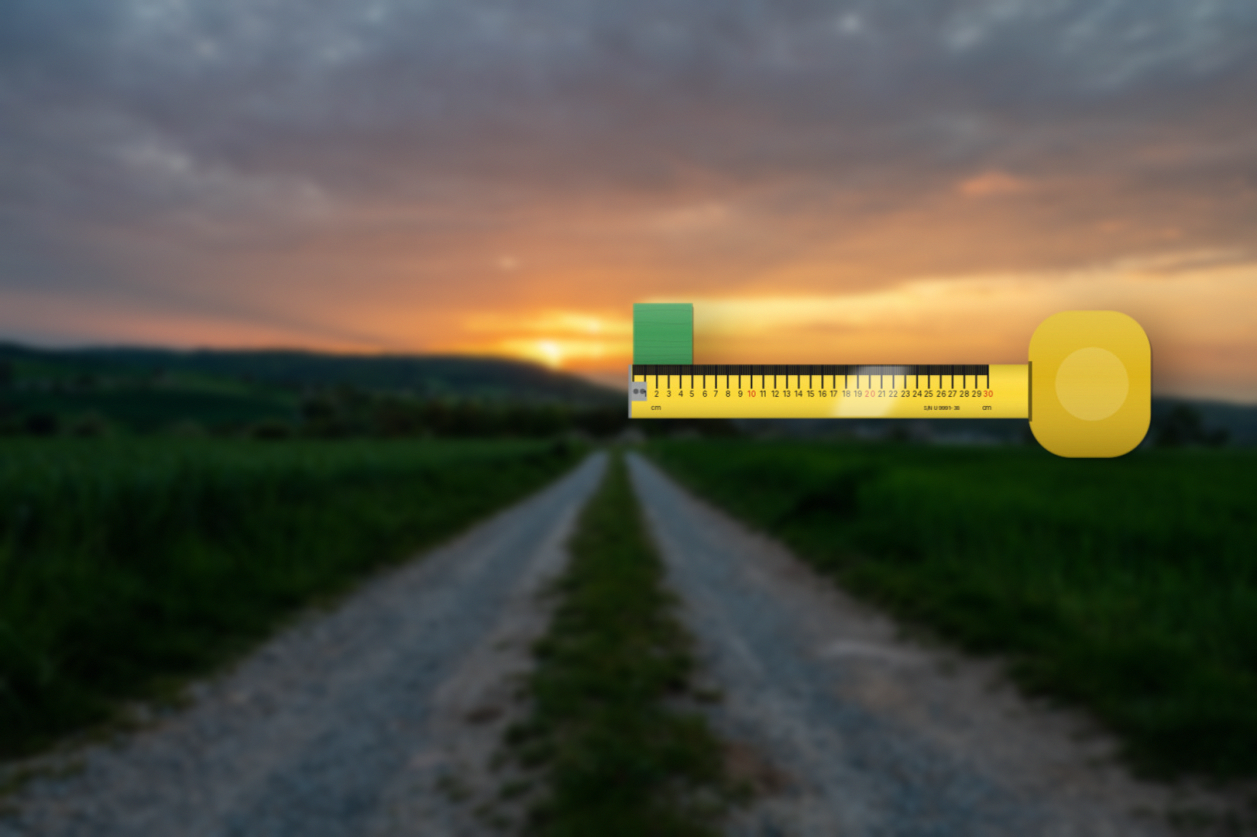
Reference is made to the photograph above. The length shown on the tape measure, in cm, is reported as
5 cm
